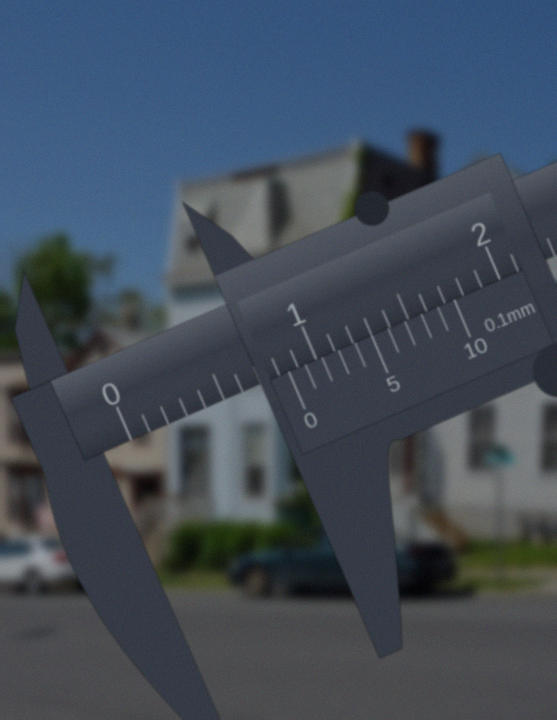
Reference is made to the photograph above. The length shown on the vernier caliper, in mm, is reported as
8.5 mm
